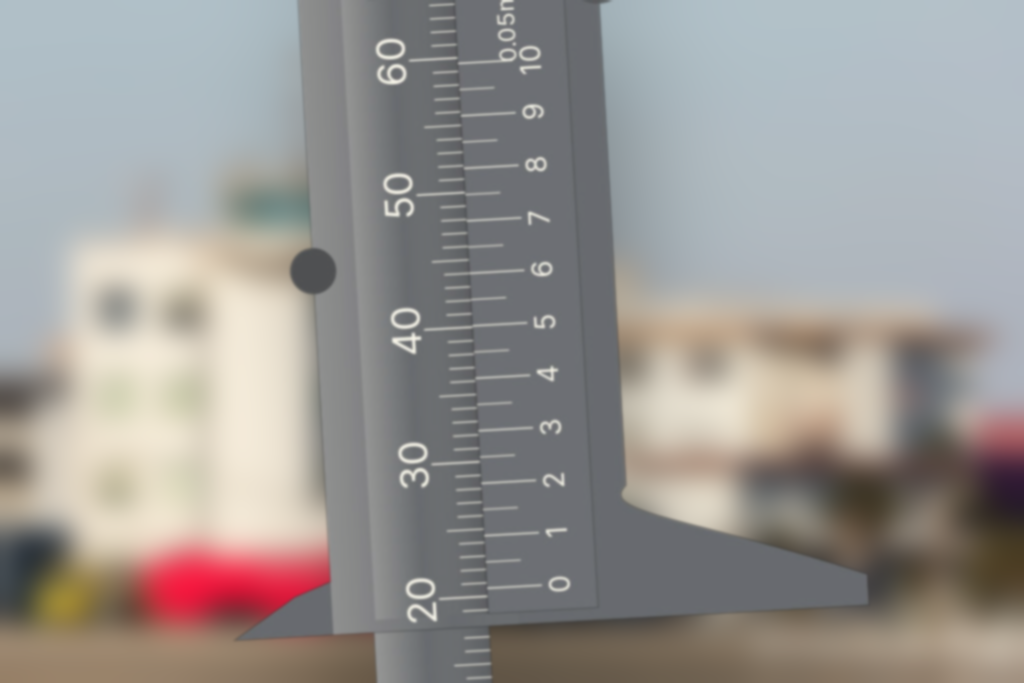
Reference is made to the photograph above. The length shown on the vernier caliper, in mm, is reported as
20.6 mm
